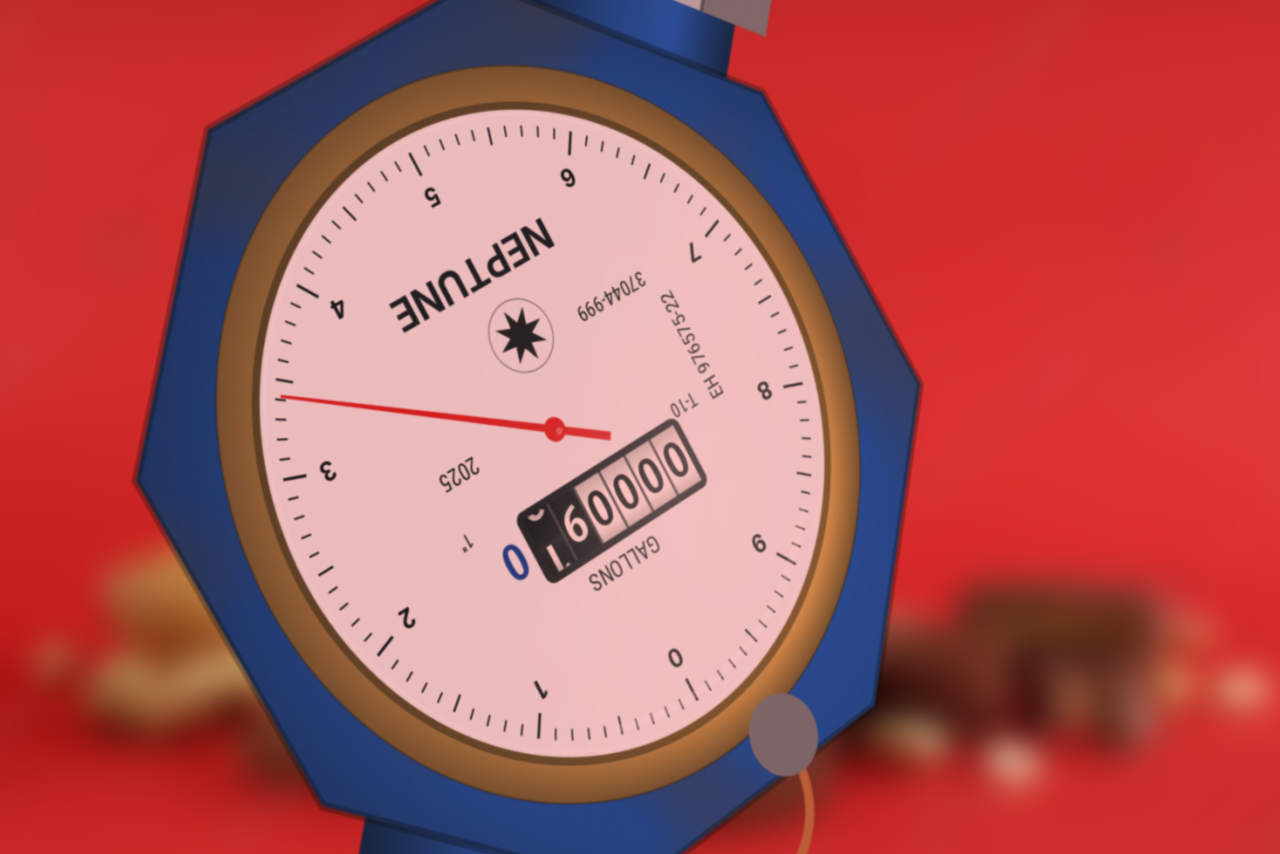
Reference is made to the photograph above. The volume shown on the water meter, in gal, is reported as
913.4 gal
